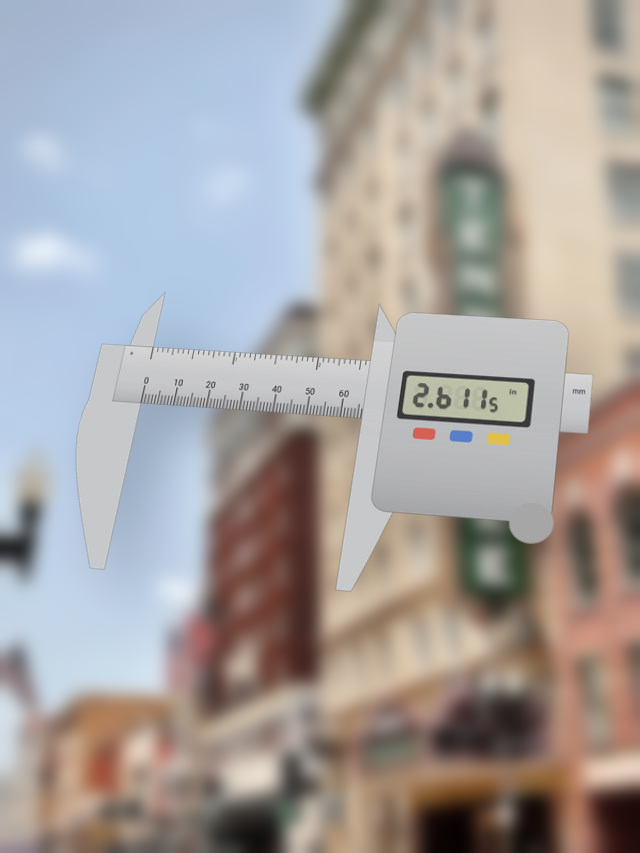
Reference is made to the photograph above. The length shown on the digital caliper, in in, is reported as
2.6115 in
